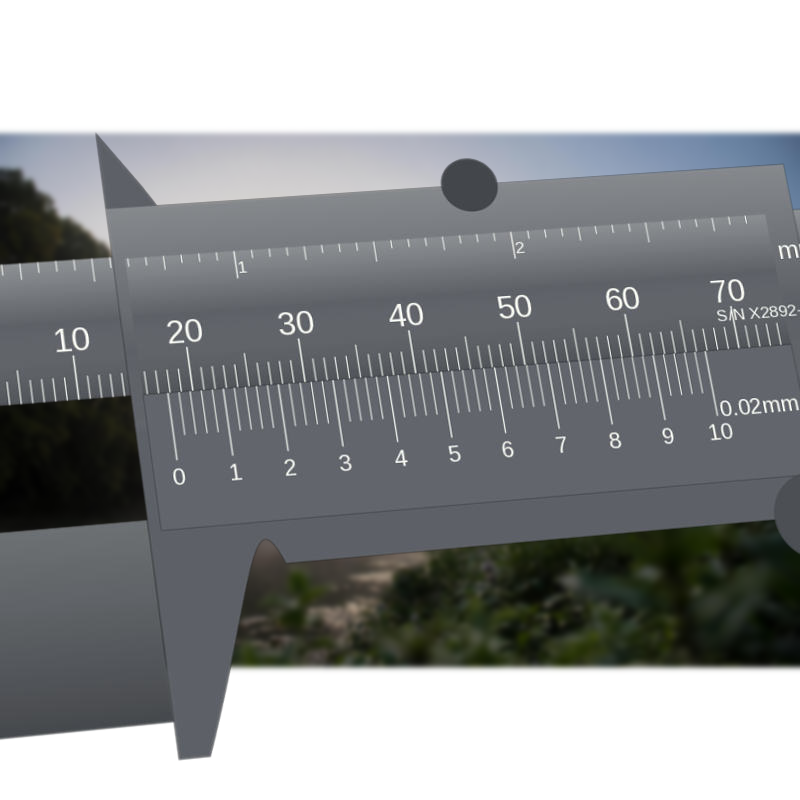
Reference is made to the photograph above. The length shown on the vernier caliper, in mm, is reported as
17.8 mm
